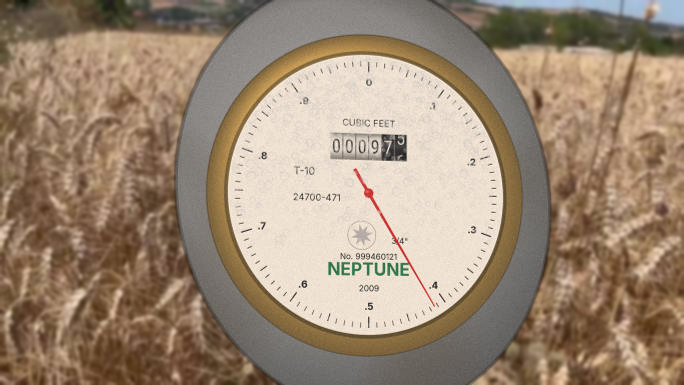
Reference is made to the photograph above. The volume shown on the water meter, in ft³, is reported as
975.41 ft³
